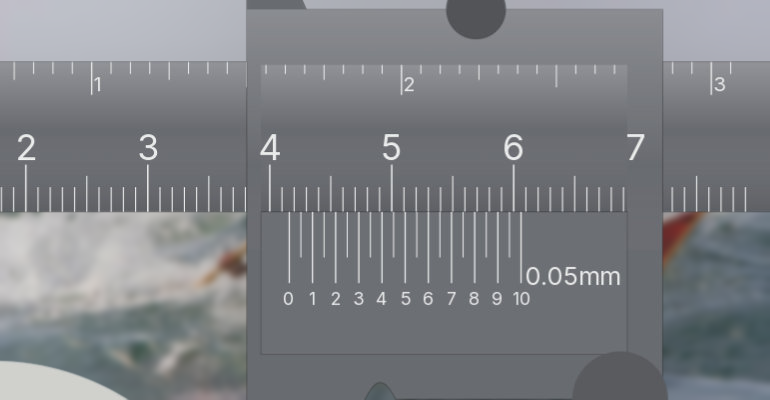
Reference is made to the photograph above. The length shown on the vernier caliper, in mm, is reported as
41.6 mm
